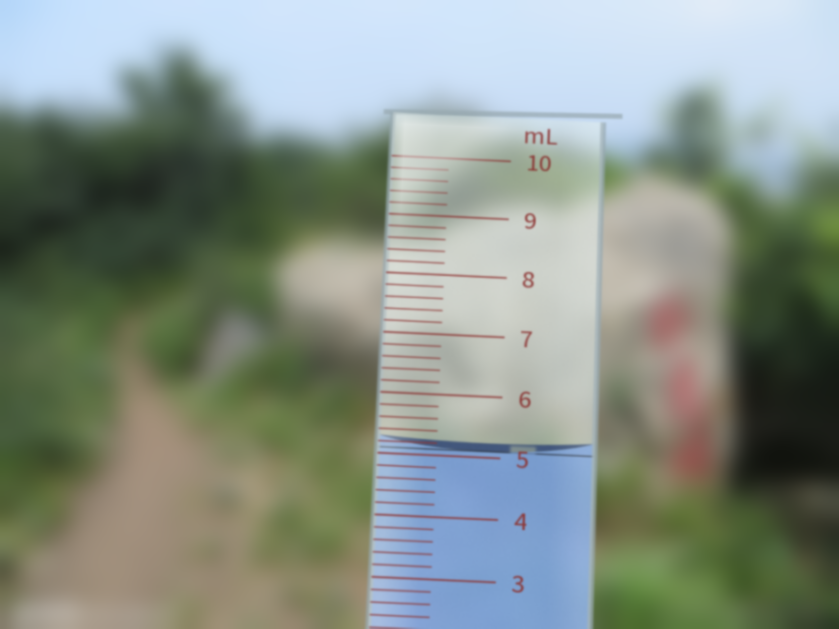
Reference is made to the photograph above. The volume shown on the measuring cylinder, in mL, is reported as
5.1 mL
